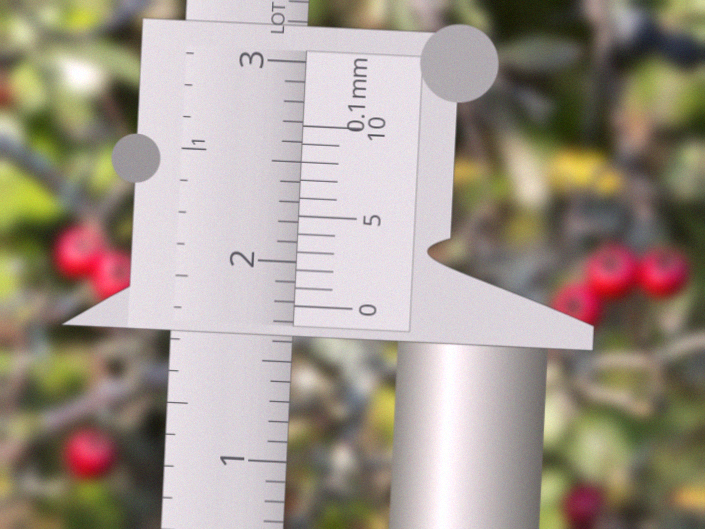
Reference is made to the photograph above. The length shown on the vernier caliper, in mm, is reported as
17.8 mm
